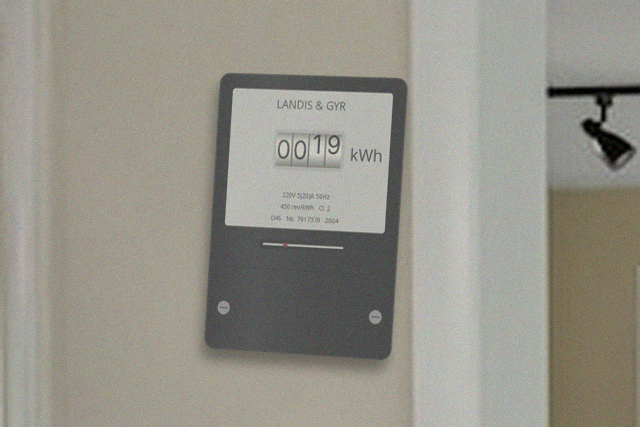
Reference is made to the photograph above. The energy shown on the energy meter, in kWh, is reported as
19 kWh
